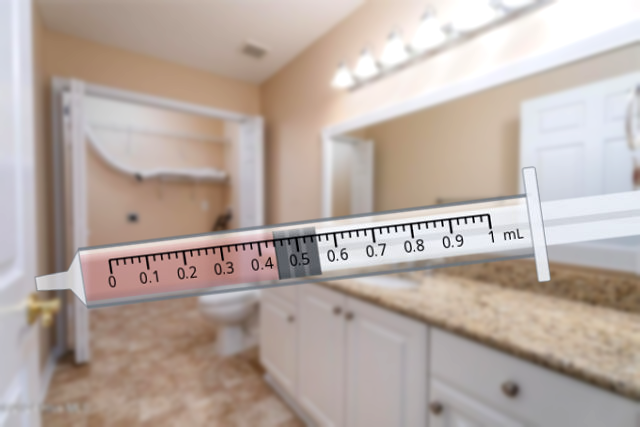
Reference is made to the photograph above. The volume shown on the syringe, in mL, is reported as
0.44 mL
